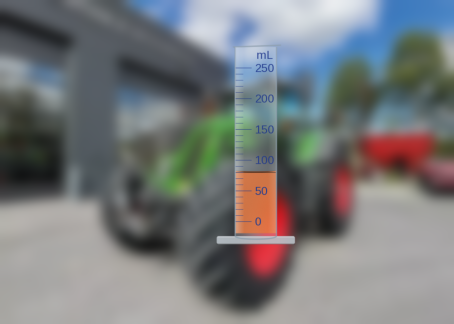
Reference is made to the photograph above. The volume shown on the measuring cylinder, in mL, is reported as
80 mL
